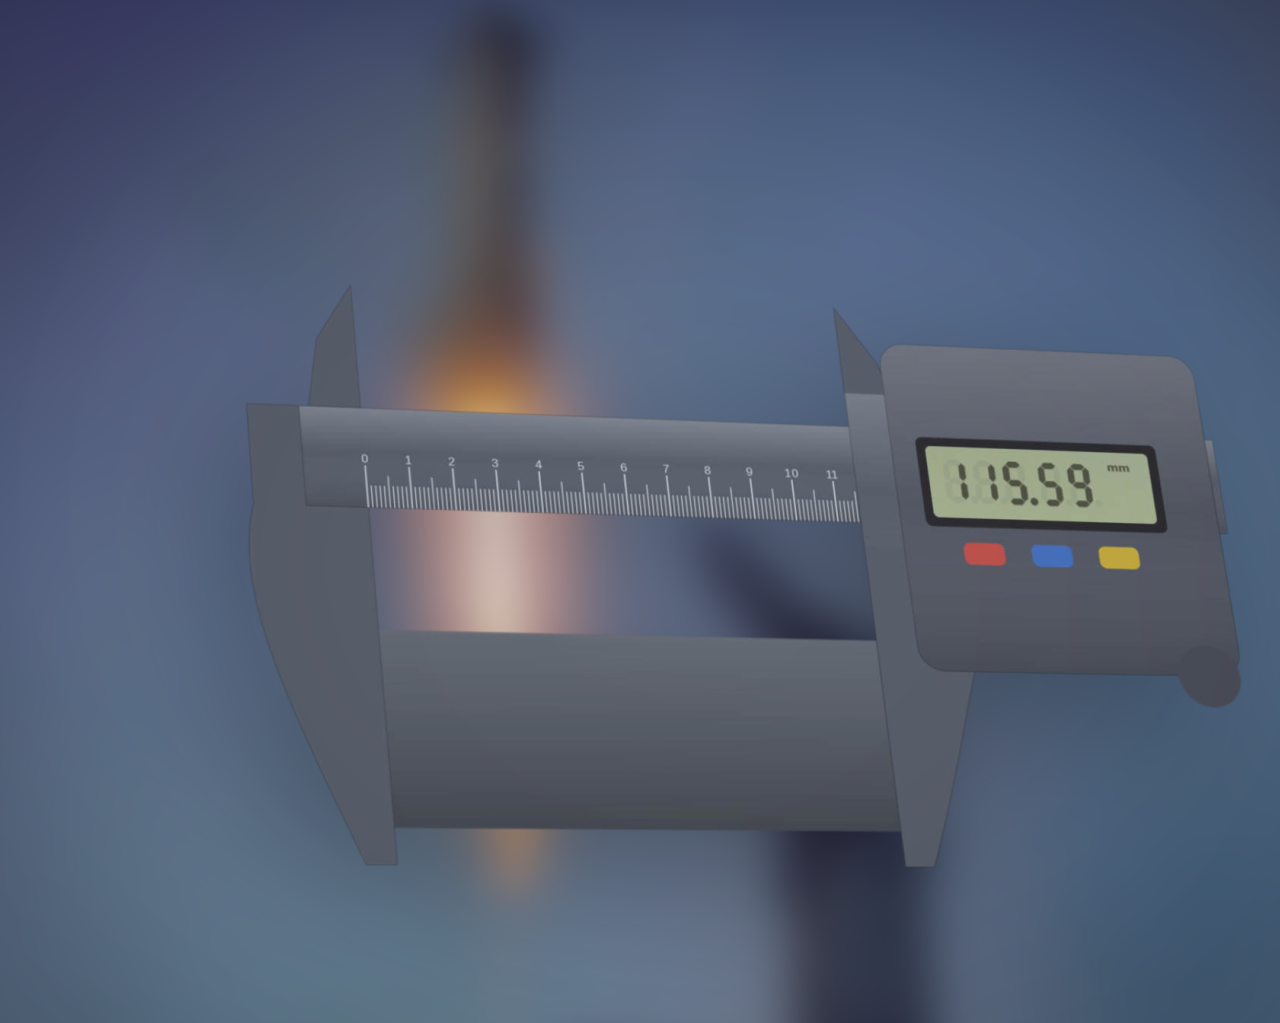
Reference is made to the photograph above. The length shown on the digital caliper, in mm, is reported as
115.59 mm
